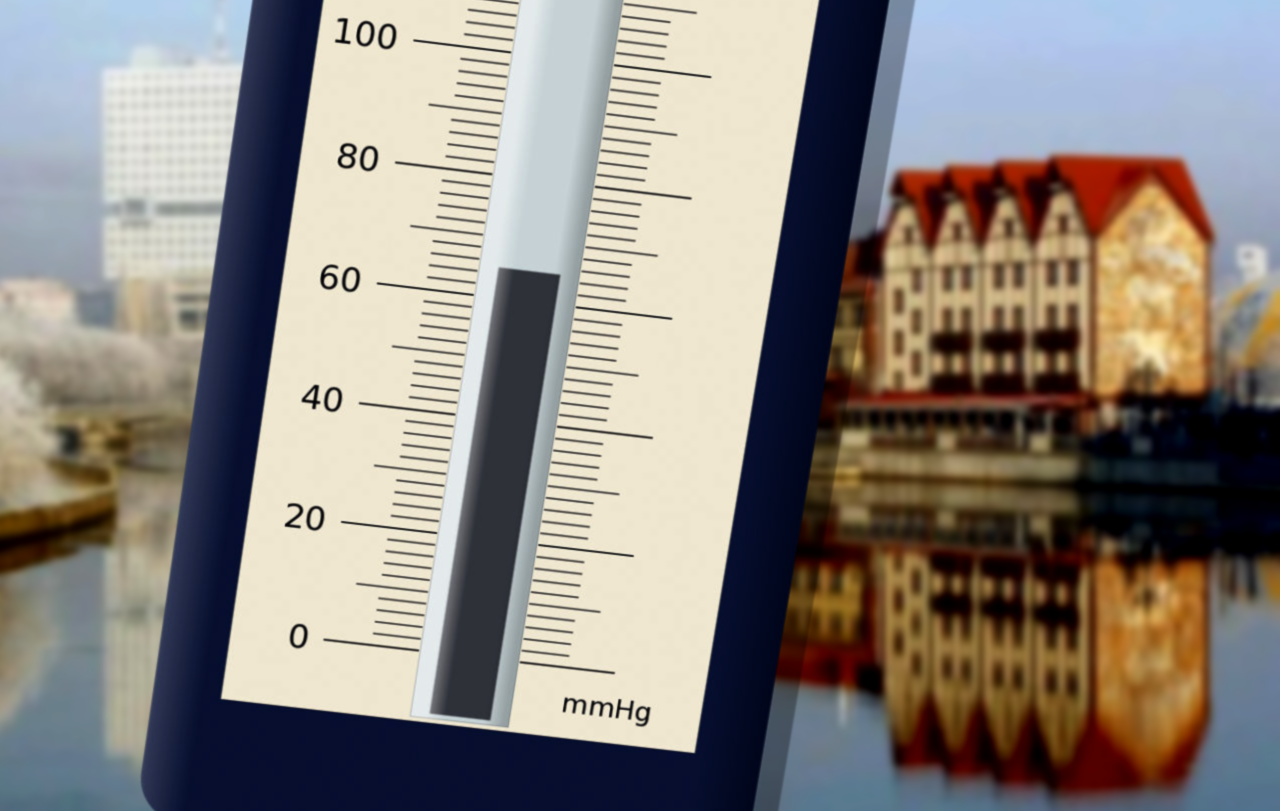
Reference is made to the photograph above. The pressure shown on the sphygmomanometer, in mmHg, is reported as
65 mmHg
